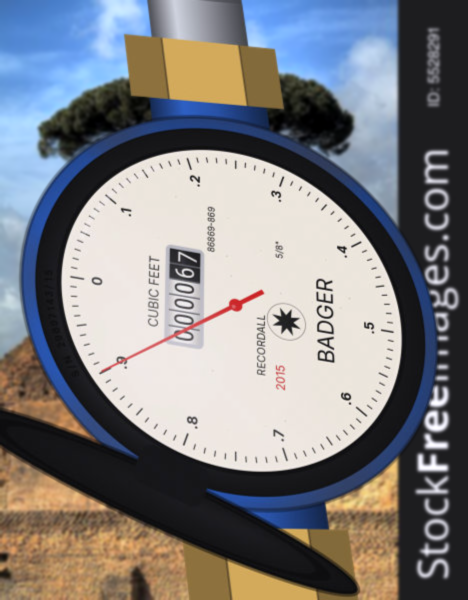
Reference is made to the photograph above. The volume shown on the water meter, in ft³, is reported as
66.90 ft³
